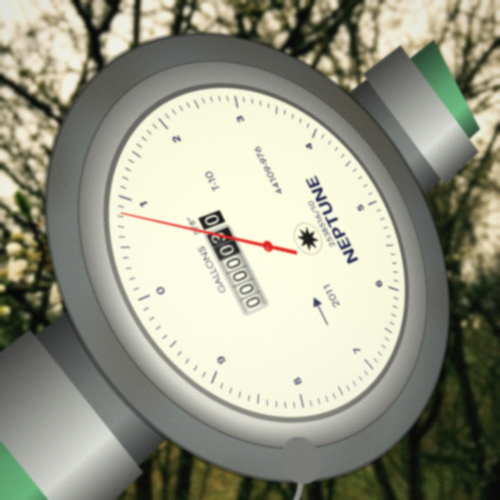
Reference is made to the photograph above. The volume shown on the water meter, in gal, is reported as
30.8 gal
